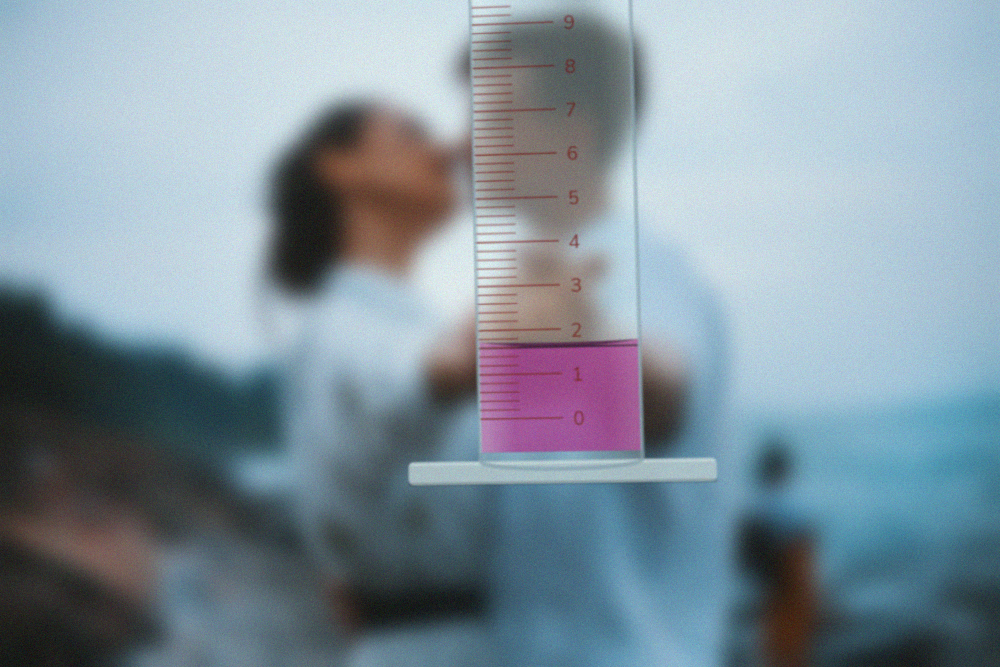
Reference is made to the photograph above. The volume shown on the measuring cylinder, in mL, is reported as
1.6 mL
